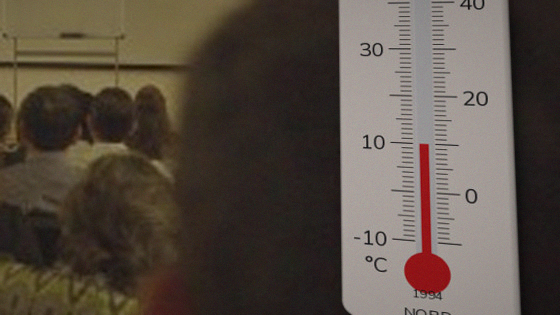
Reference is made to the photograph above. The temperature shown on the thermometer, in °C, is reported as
10 °C
